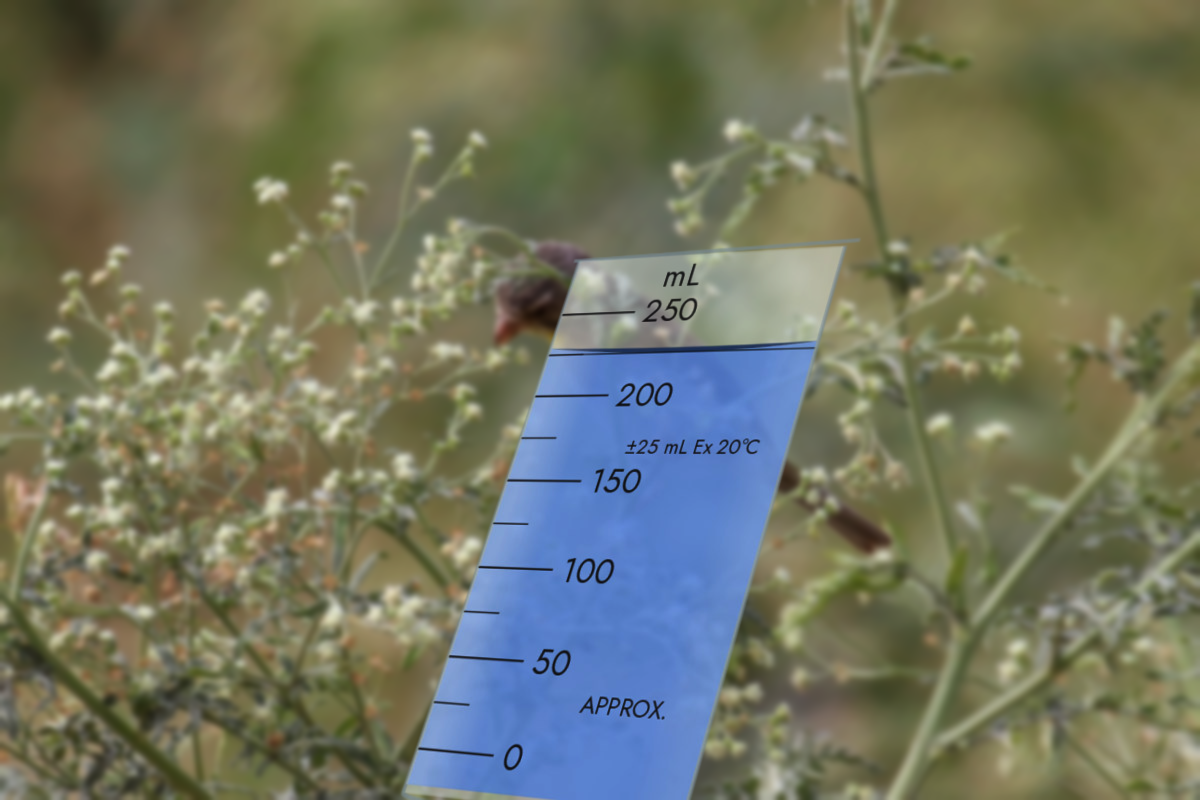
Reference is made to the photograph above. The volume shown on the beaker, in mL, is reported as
225 mL
